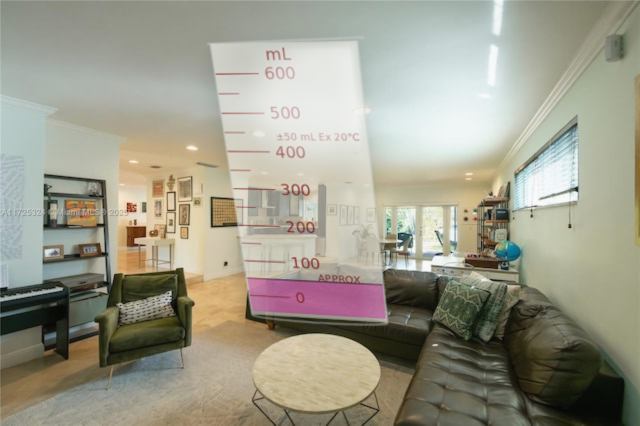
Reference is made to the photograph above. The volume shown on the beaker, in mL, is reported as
50 mL
